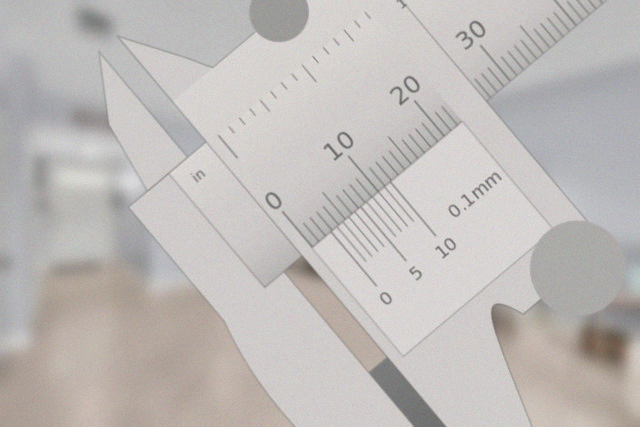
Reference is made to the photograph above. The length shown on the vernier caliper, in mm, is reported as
2.8 mm
